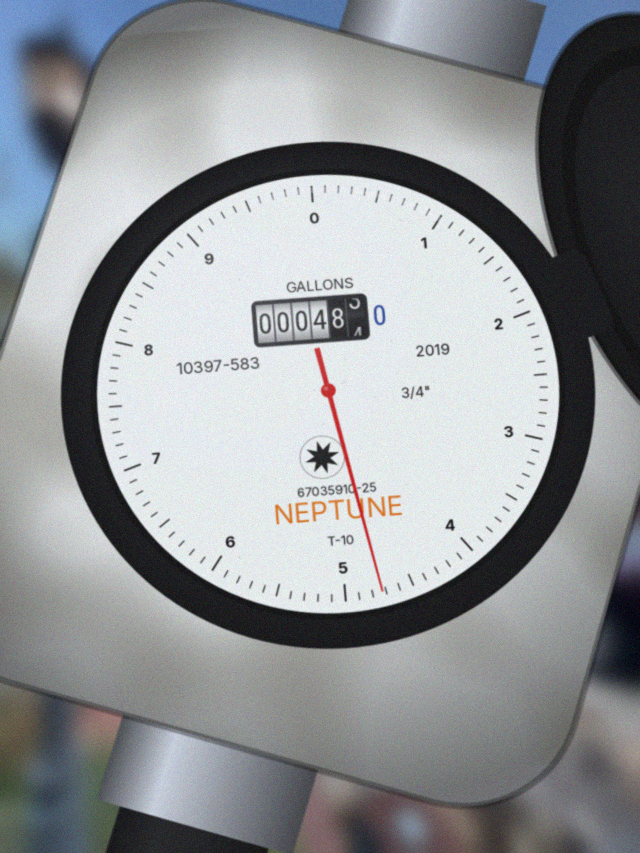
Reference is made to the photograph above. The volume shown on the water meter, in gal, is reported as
4834.7 gal
